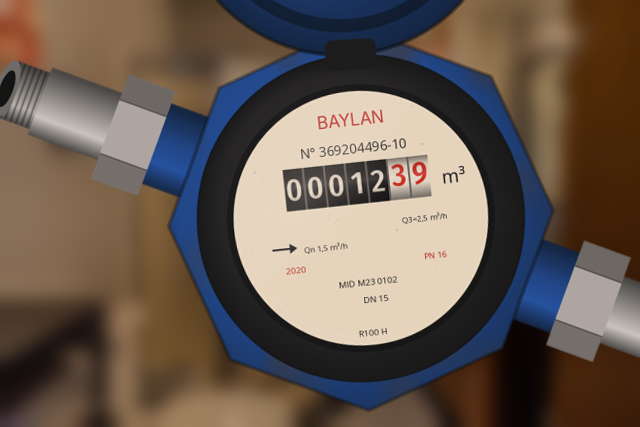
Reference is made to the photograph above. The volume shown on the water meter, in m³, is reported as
12.39 m³
